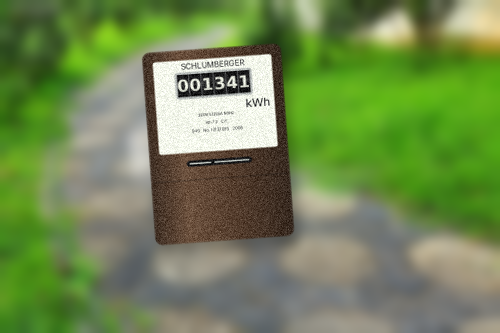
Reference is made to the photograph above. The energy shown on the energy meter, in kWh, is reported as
1341 kWh
